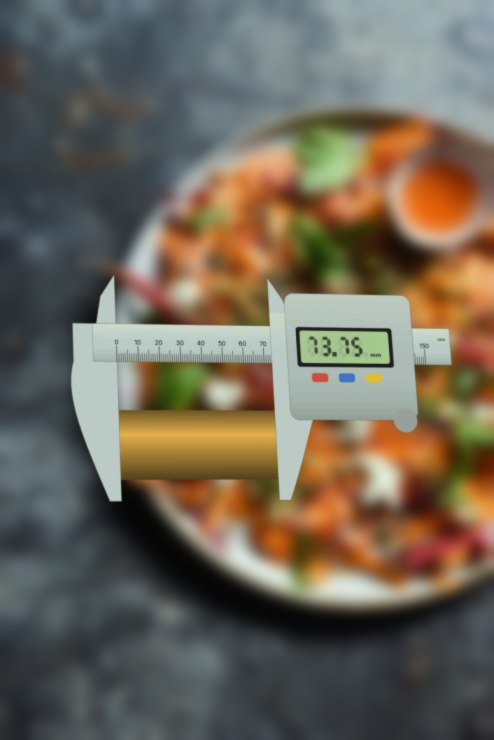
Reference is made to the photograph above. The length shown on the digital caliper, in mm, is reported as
73.75 mm
